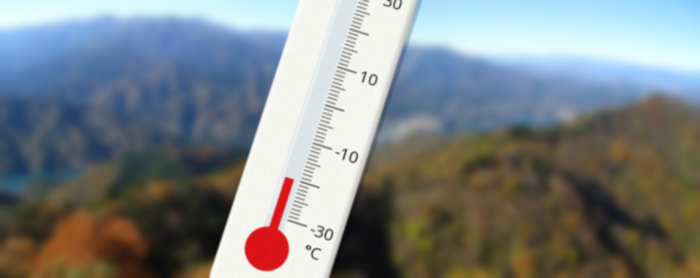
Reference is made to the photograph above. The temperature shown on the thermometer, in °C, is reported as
-20 °C
